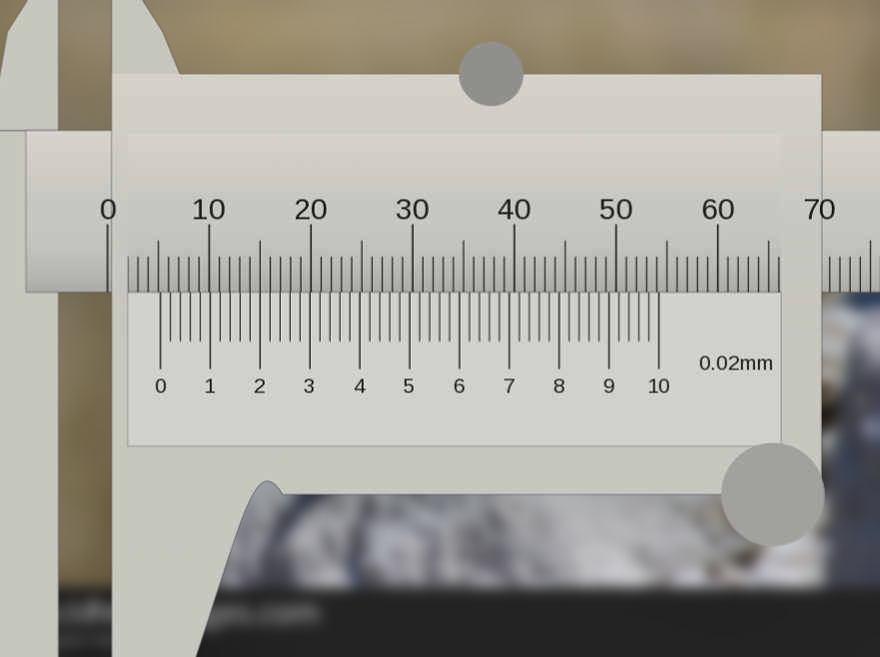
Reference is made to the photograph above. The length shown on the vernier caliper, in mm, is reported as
5.2 mm
